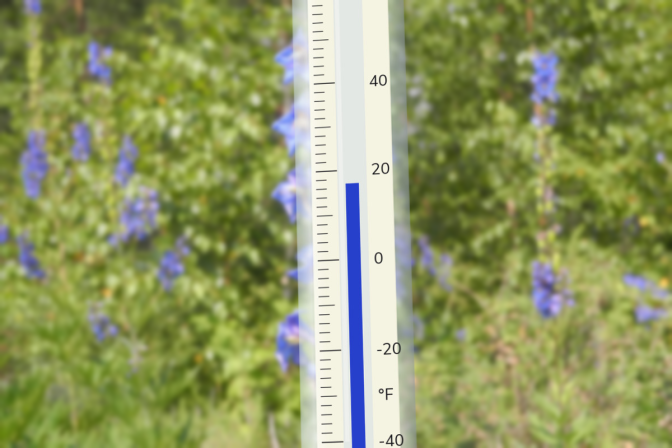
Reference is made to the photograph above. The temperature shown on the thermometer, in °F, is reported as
17 °F
